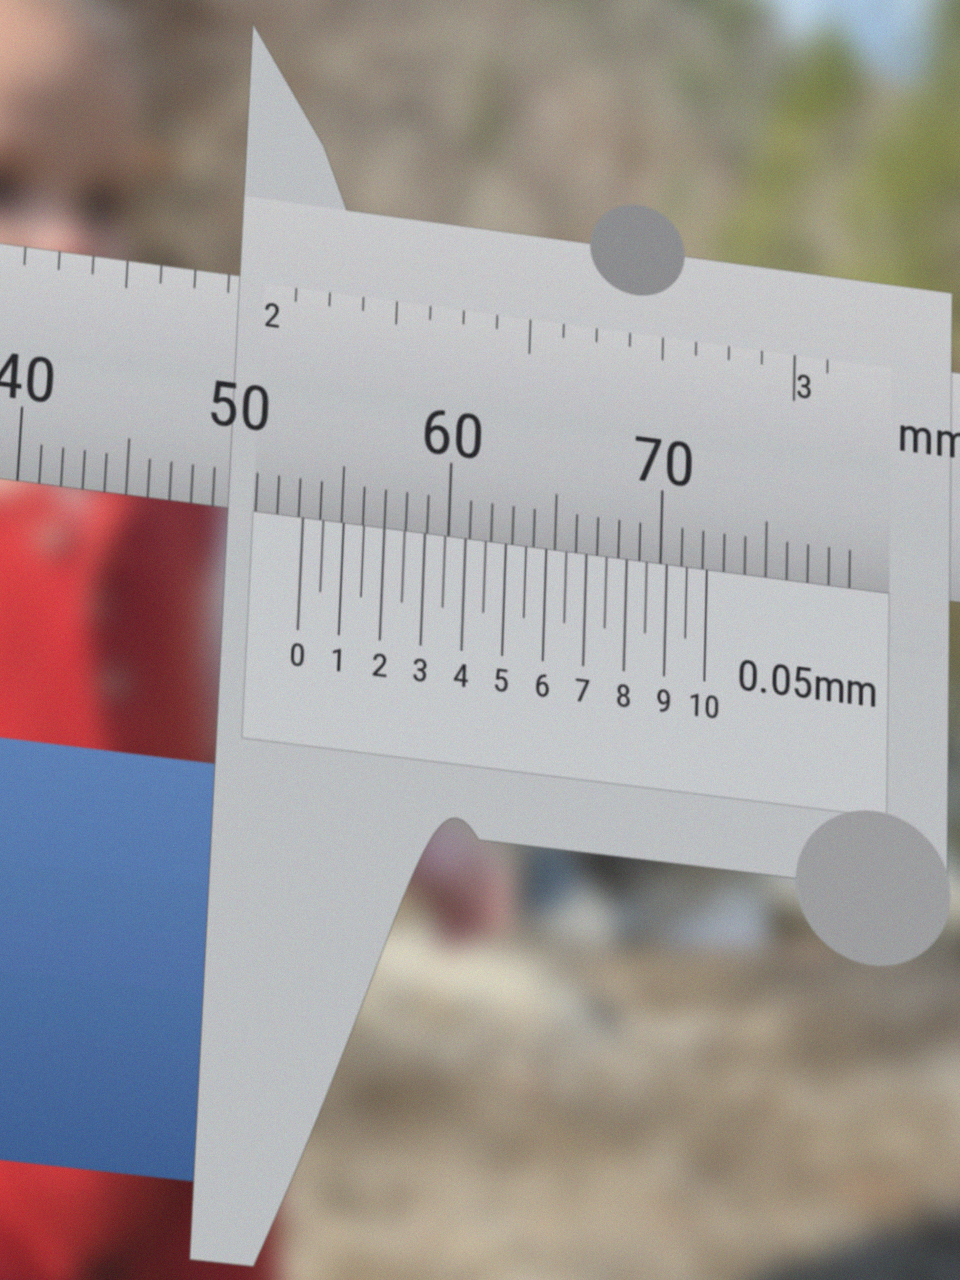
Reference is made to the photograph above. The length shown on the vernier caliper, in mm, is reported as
53.2 mm
